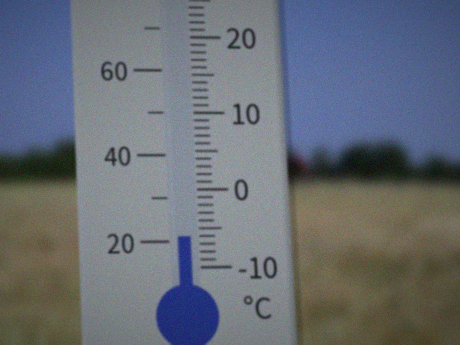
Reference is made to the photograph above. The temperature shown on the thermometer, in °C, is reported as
-6 °C
